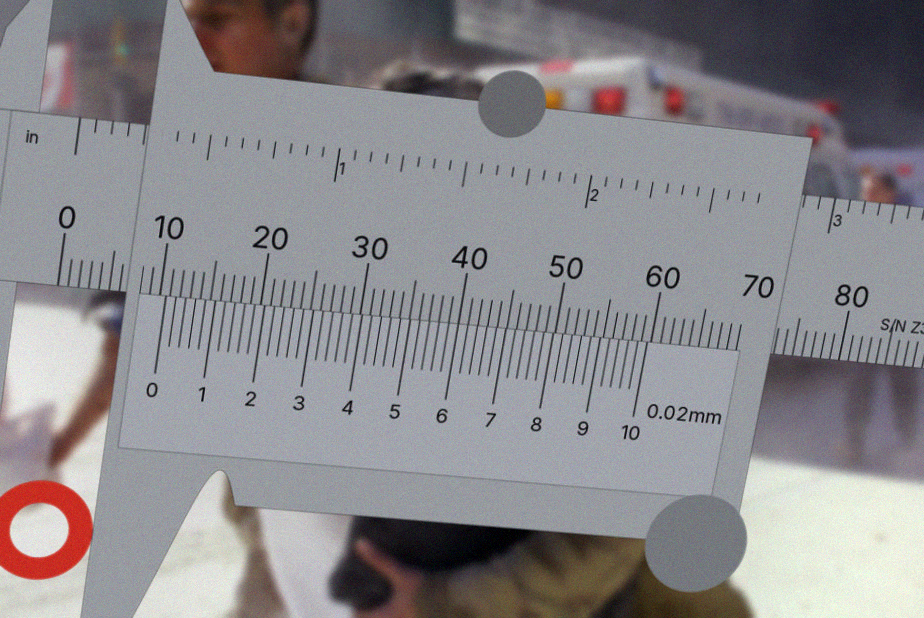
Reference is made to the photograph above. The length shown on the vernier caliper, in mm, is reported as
10.6 mm
